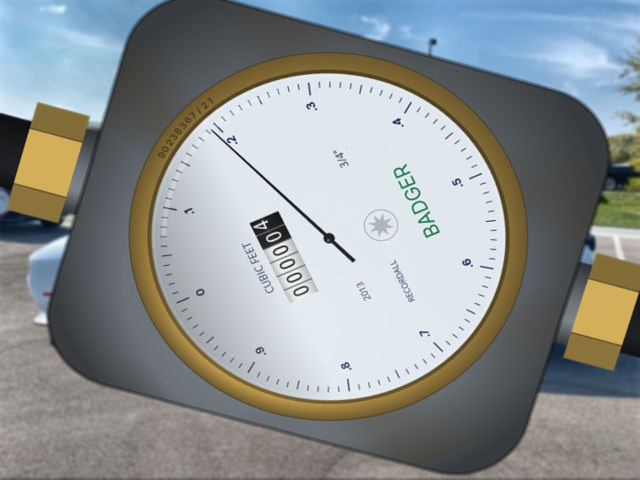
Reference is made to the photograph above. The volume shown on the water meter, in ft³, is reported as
4.19 ft³
